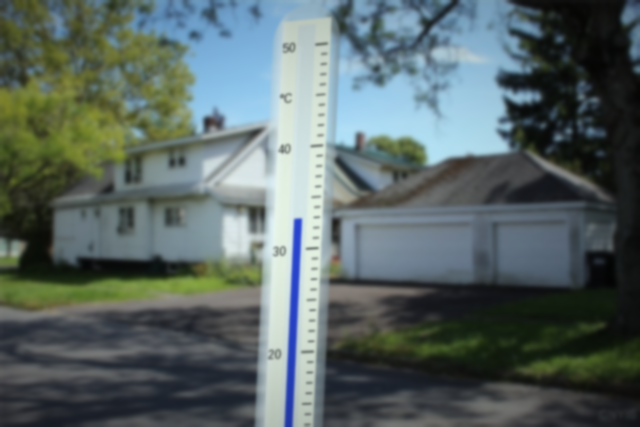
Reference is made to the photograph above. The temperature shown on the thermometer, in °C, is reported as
33 °C
